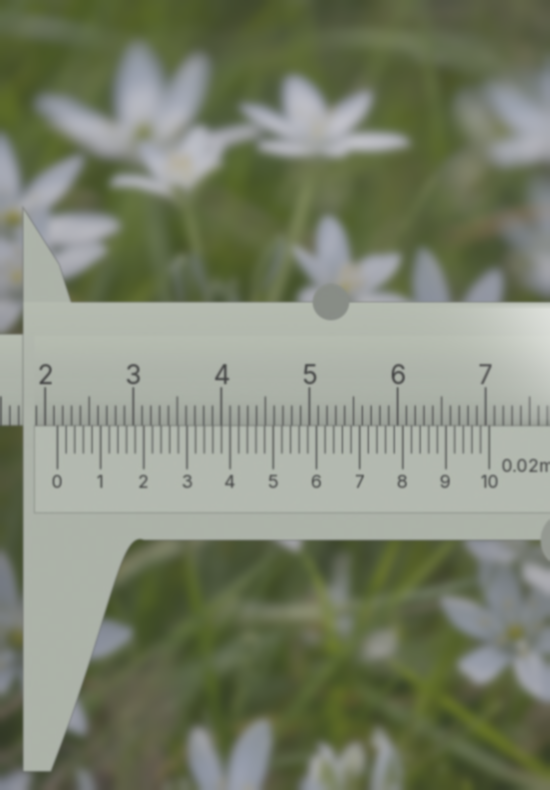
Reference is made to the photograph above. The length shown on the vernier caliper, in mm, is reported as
21.4 mm
